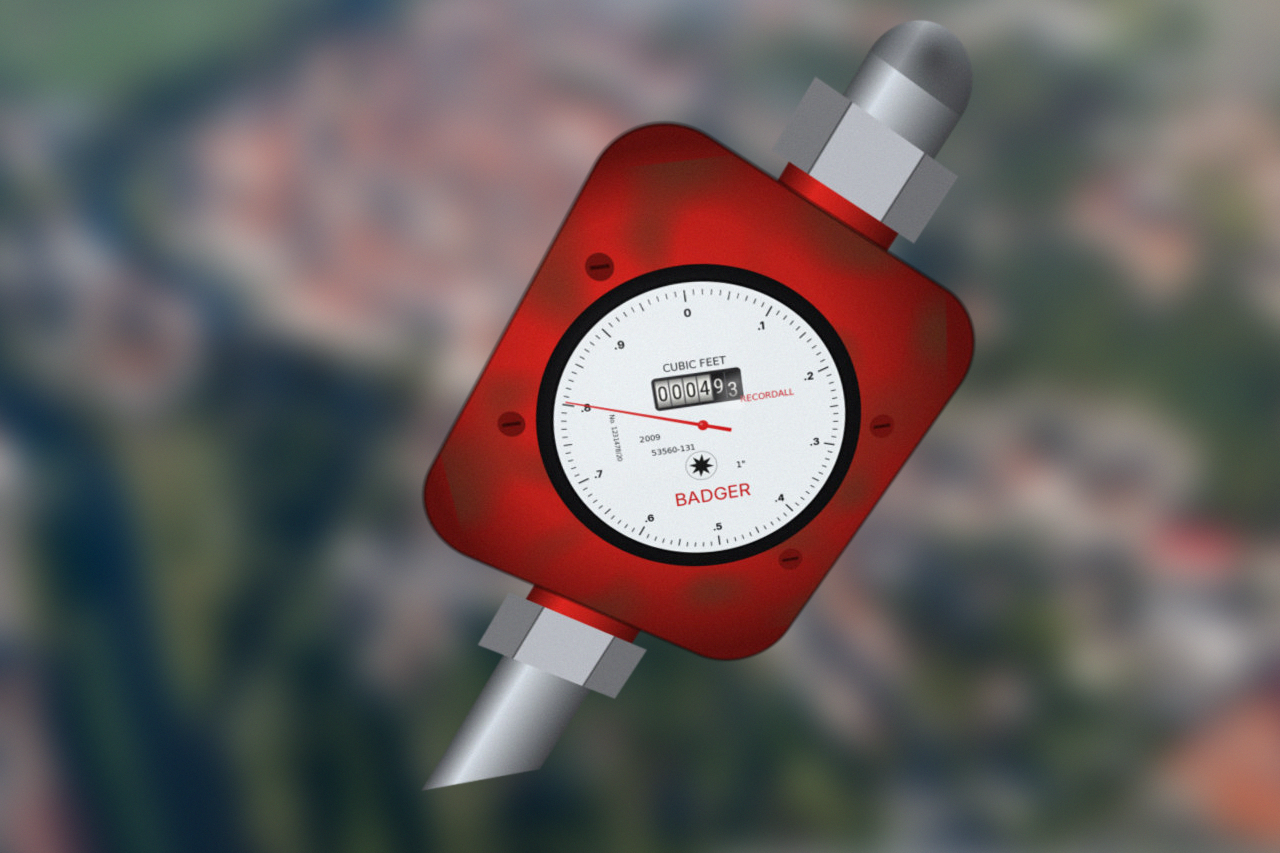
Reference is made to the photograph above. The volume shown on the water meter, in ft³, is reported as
492.80 ft³
